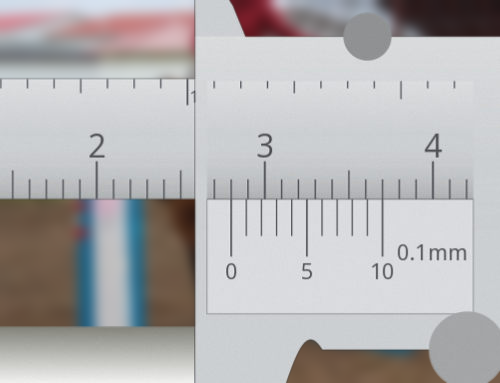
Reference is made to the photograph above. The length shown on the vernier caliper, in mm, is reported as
28.0 mm
